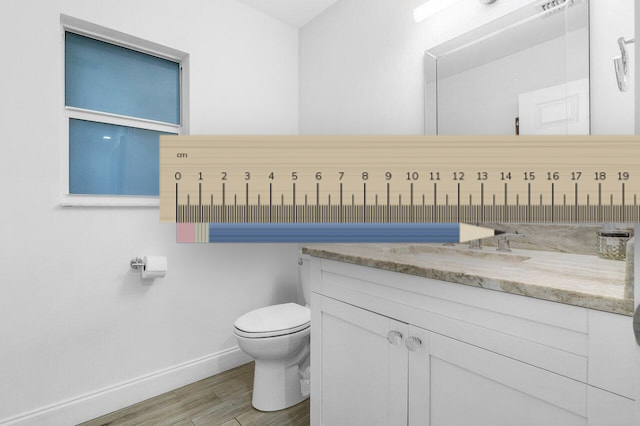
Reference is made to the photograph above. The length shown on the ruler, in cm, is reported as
14 cm
